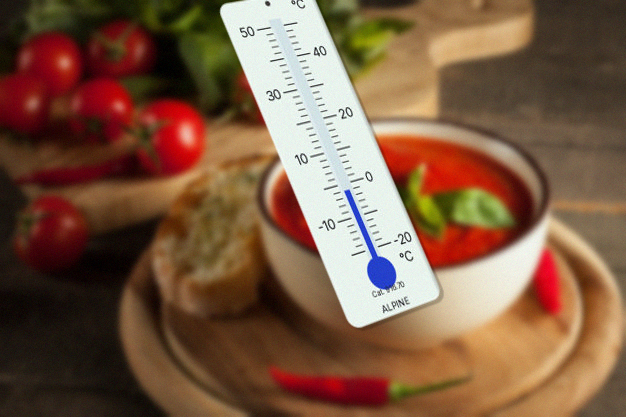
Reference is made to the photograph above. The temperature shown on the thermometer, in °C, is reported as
-2 °C
